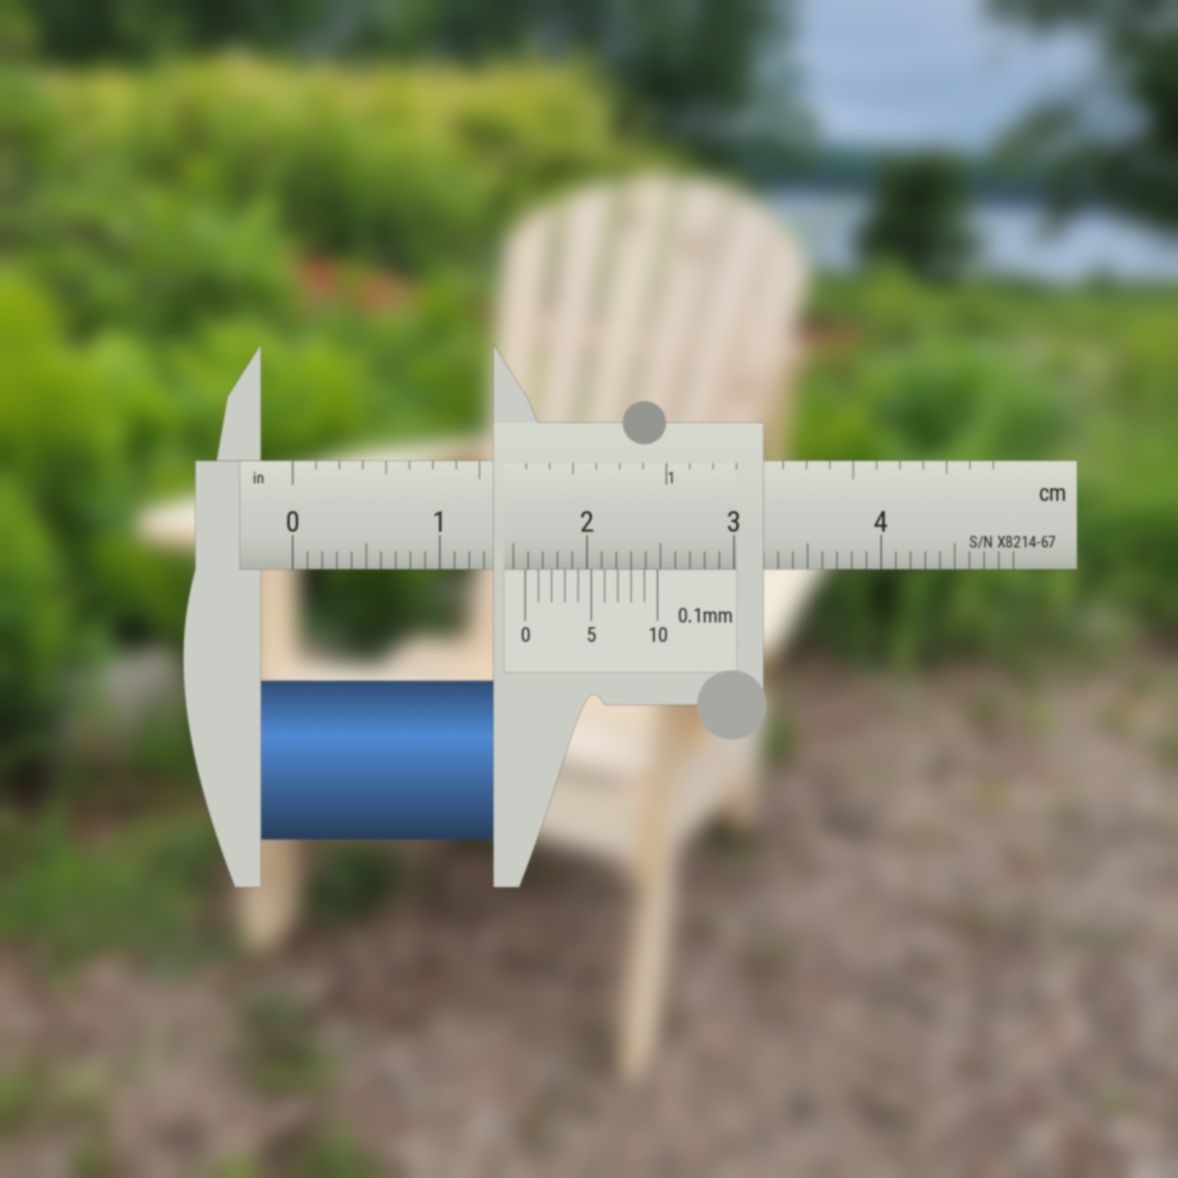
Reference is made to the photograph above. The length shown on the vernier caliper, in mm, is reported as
15.8 mm
